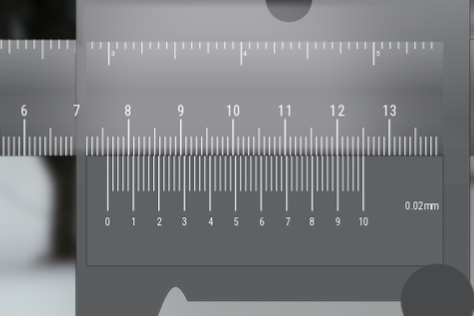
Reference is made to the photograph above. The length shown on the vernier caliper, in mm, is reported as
76.0 mm
